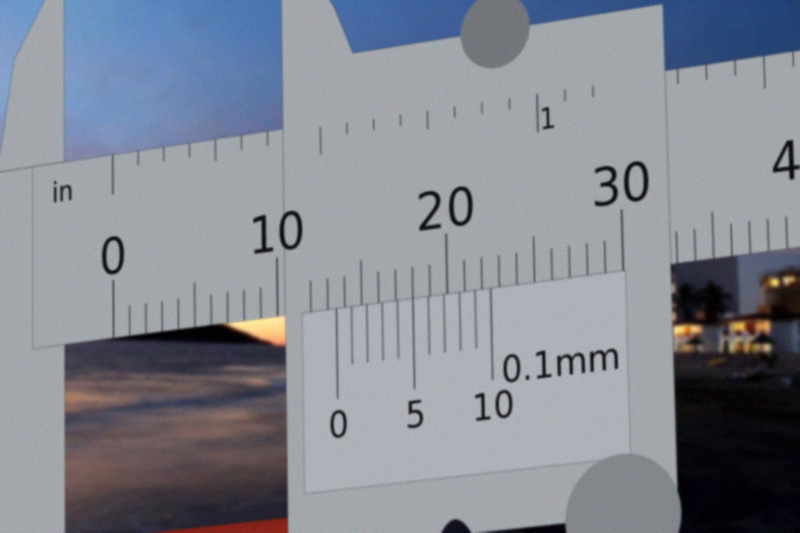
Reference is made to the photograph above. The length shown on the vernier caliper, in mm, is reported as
13.5 mm
